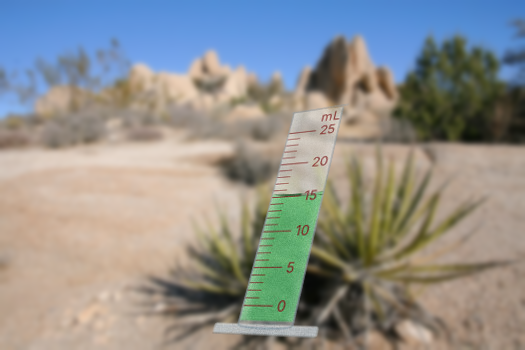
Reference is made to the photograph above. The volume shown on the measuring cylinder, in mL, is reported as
15 mL
